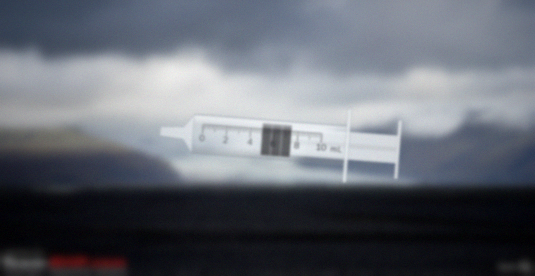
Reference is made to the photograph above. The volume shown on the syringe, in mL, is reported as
5 mL
